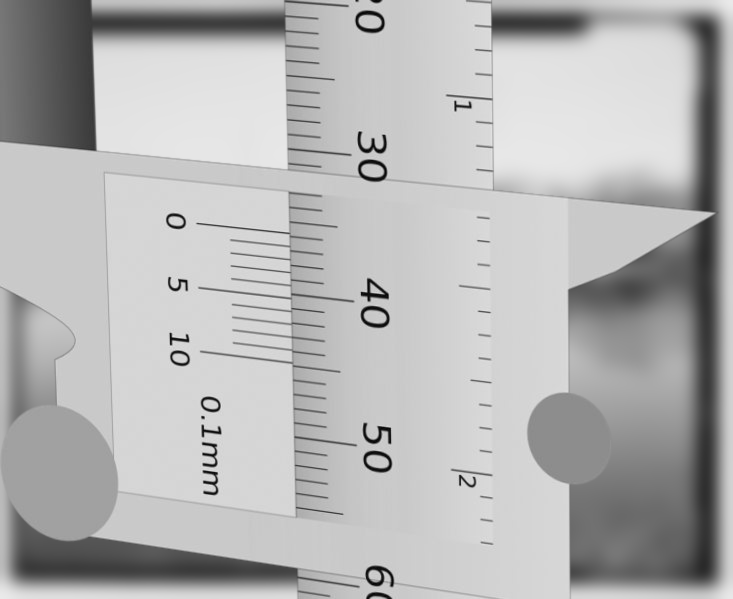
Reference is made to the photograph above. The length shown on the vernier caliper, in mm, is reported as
35.8 mm
